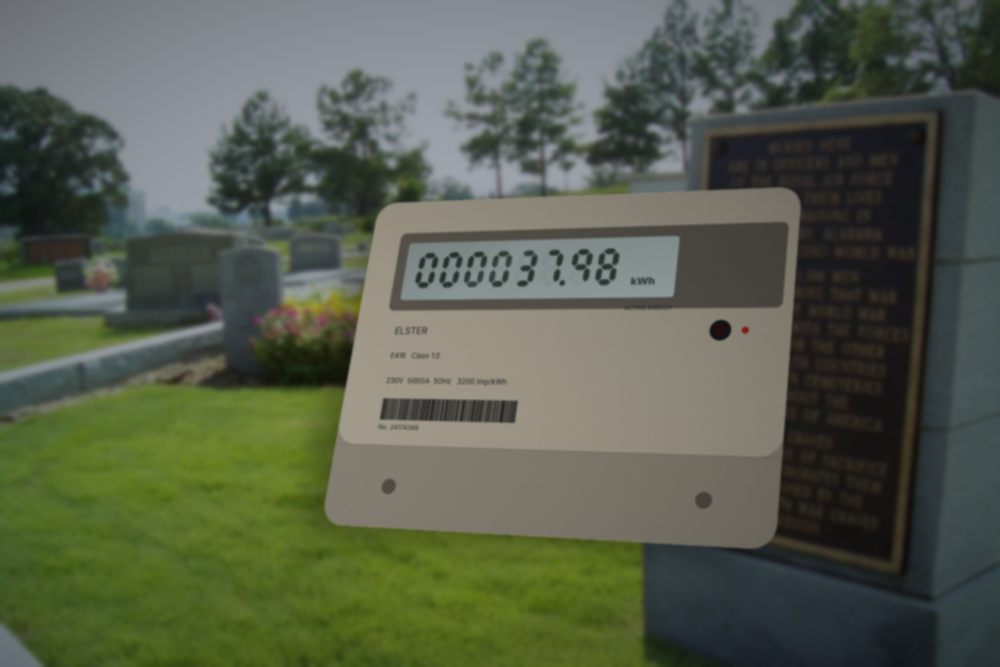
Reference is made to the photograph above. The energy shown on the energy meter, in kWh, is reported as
37.98 kWh
